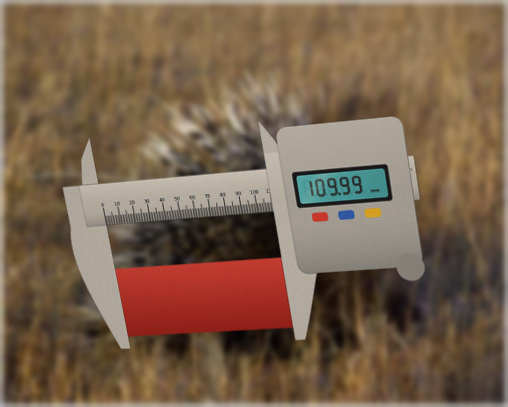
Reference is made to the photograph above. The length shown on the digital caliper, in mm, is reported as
109.99 mm
